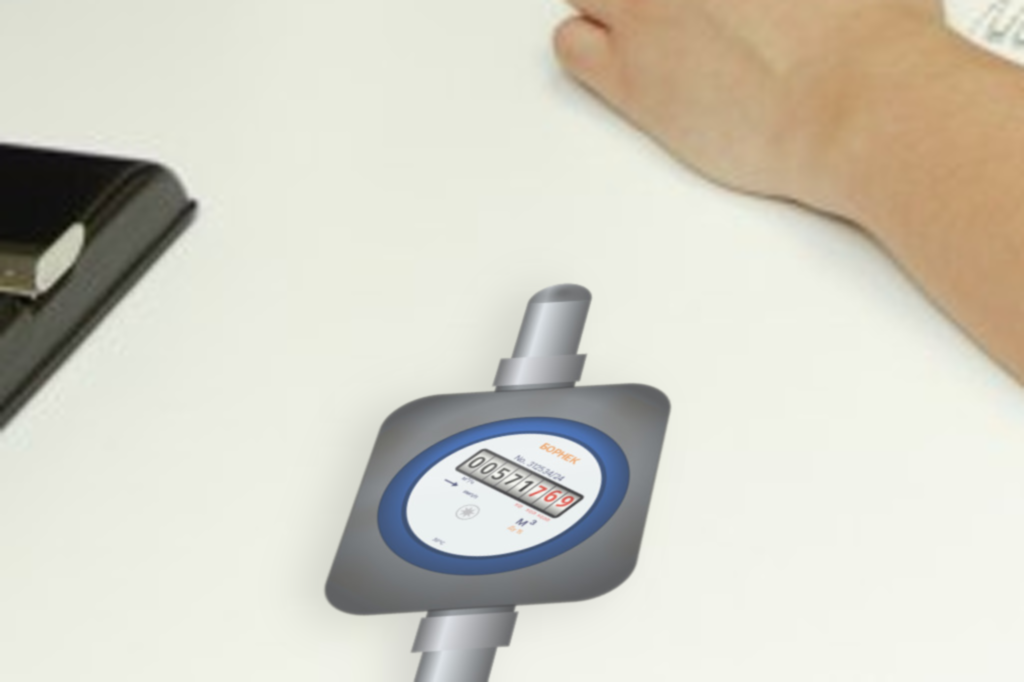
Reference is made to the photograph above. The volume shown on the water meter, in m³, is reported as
571.769 m³
